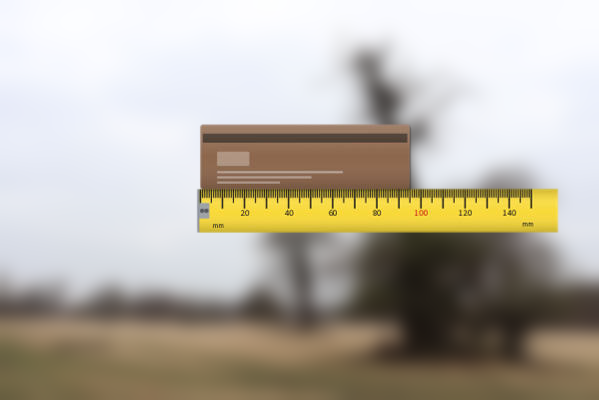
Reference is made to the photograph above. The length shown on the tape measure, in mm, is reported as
95 mm
